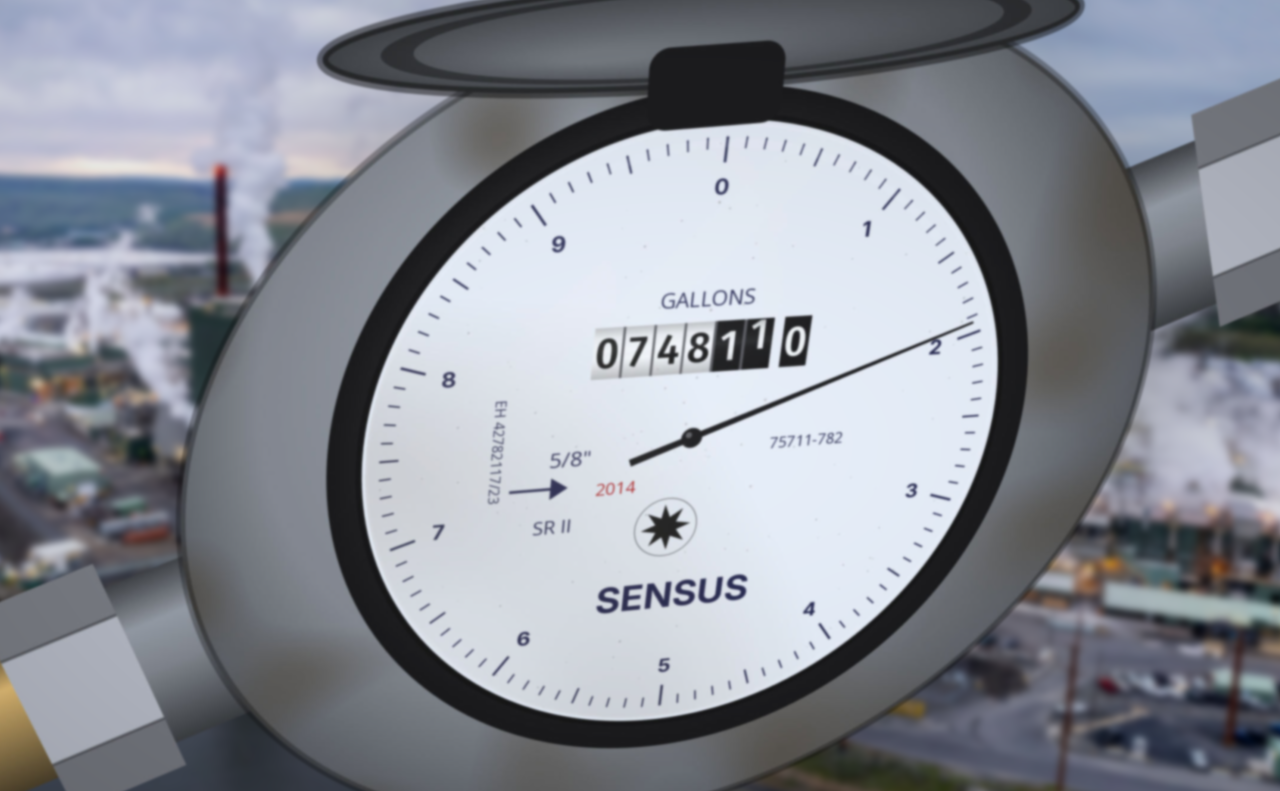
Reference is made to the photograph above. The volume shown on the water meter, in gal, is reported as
748111.9 gal
